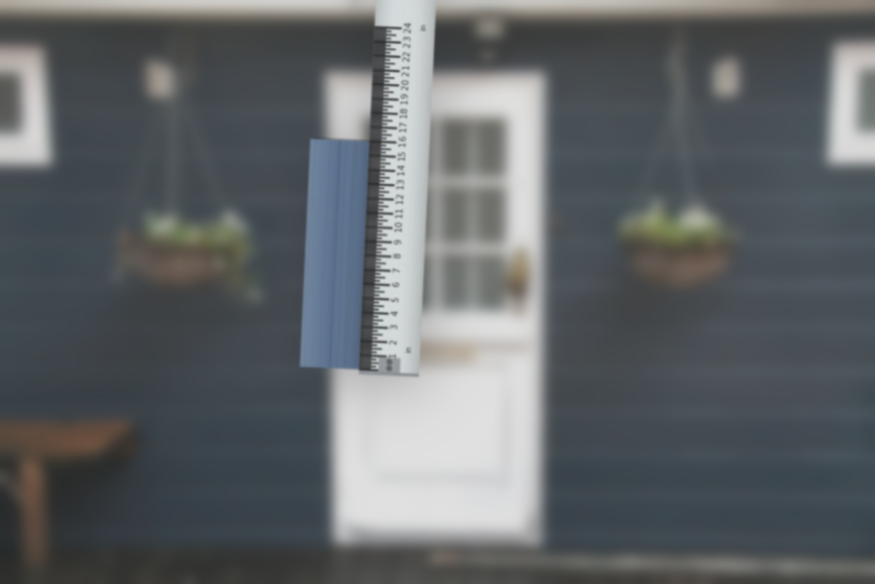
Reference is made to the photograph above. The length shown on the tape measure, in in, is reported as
16 in
